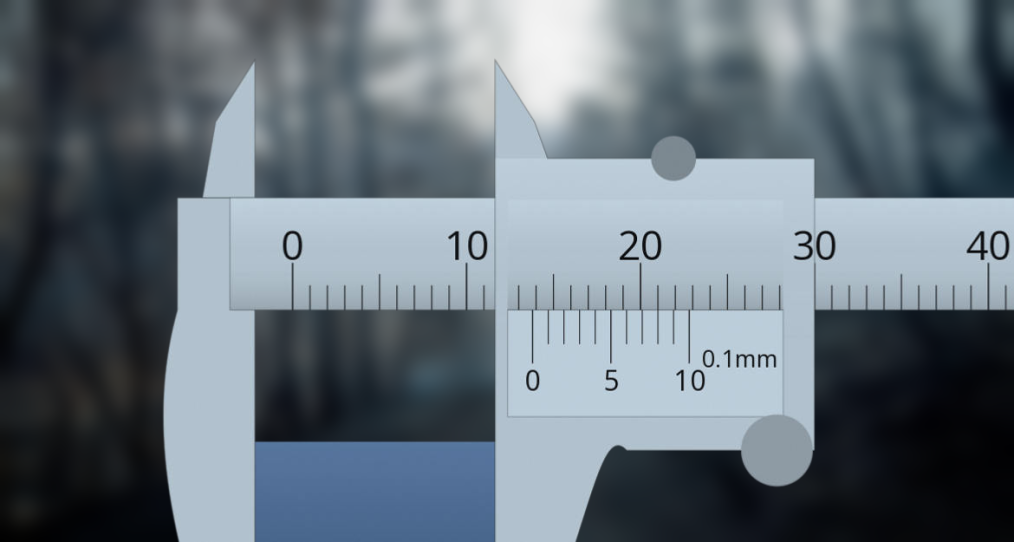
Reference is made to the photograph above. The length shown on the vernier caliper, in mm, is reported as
13.8 mm
